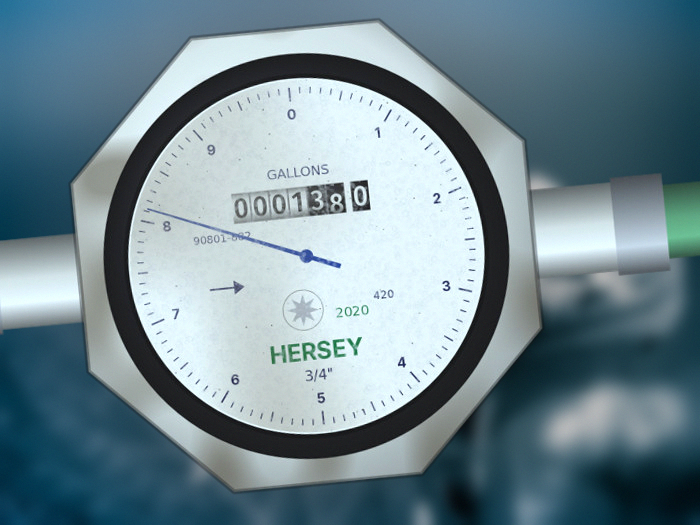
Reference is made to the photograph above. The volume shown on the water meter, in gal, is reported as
1378.1 gal
